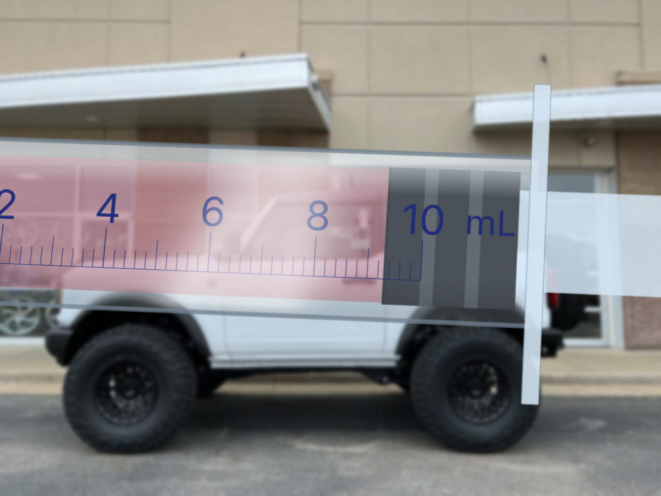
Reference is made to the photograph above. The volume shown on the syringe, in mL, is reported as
9.3 mL
